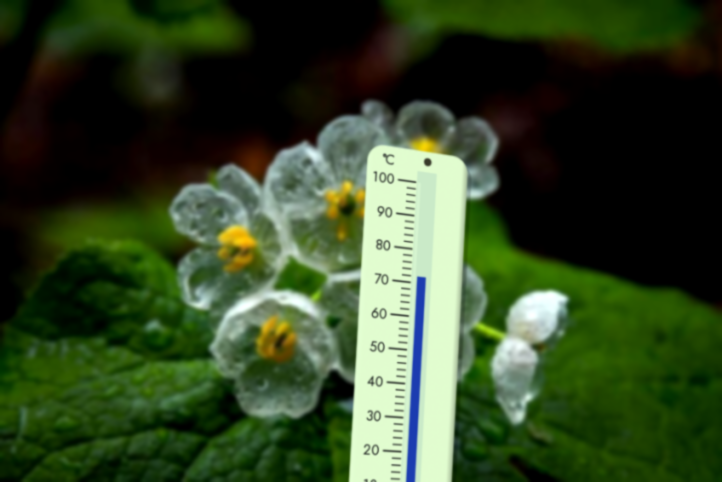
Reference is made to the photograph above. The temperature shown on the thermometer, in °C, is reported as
72 °C
